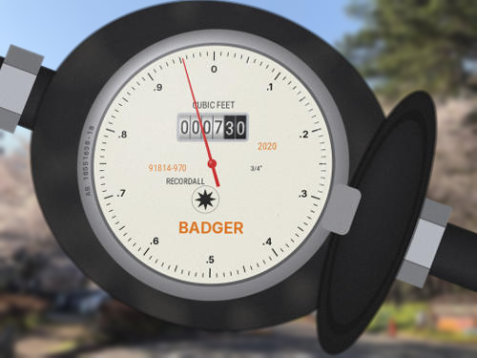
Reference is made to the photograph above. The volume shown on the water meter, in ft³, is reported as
729.95 ft³
